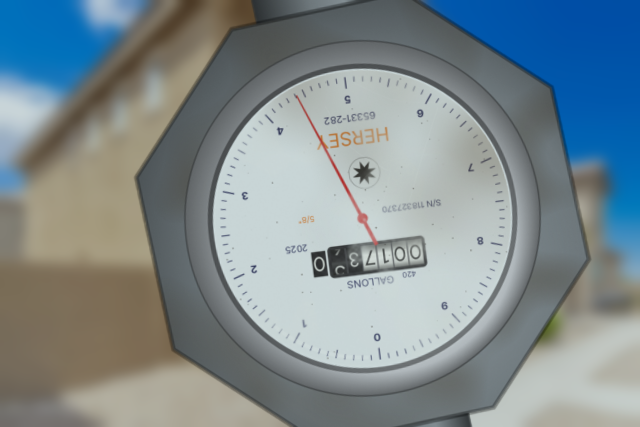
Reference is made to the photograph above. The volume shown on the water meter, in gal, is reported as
17354.4 gal
